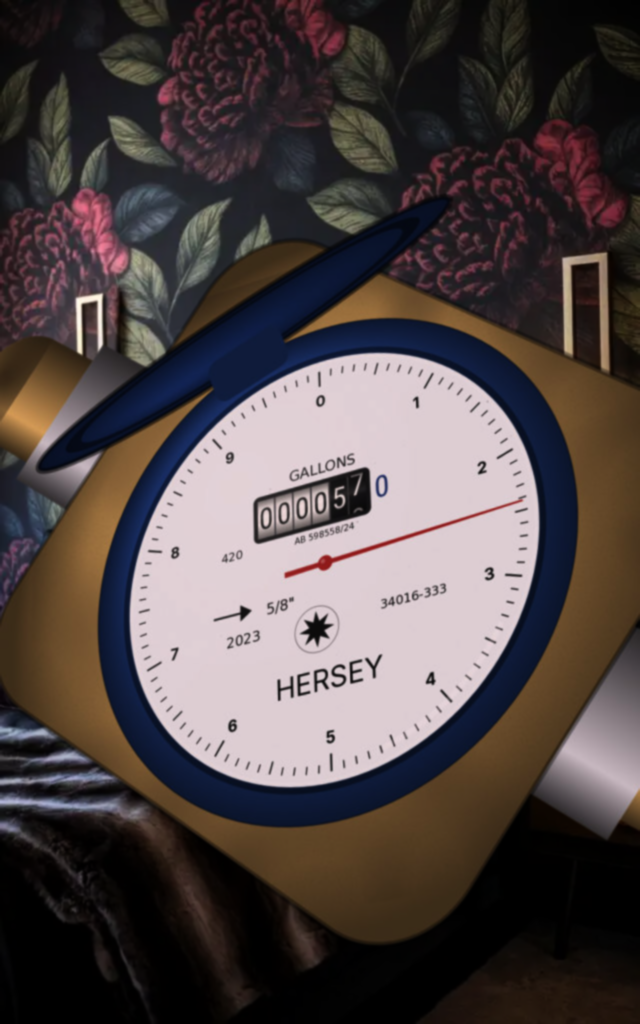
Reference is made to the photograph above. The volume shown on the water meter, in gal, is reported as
572.4 gal
